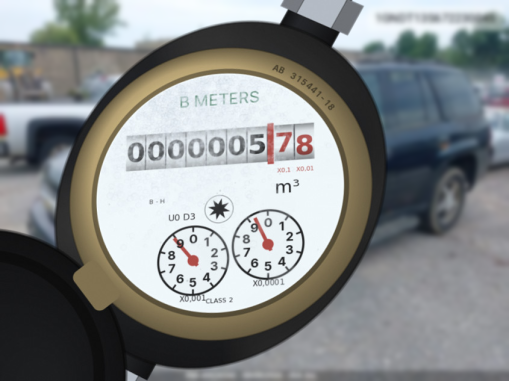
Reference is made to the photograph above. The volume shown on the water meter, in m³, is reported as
5.7789 m³
